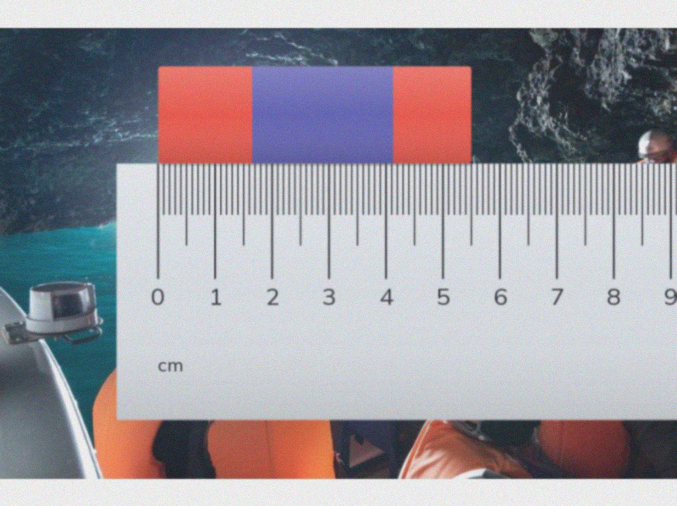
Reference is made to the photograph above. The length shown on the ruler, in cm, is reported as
5.5 cm
